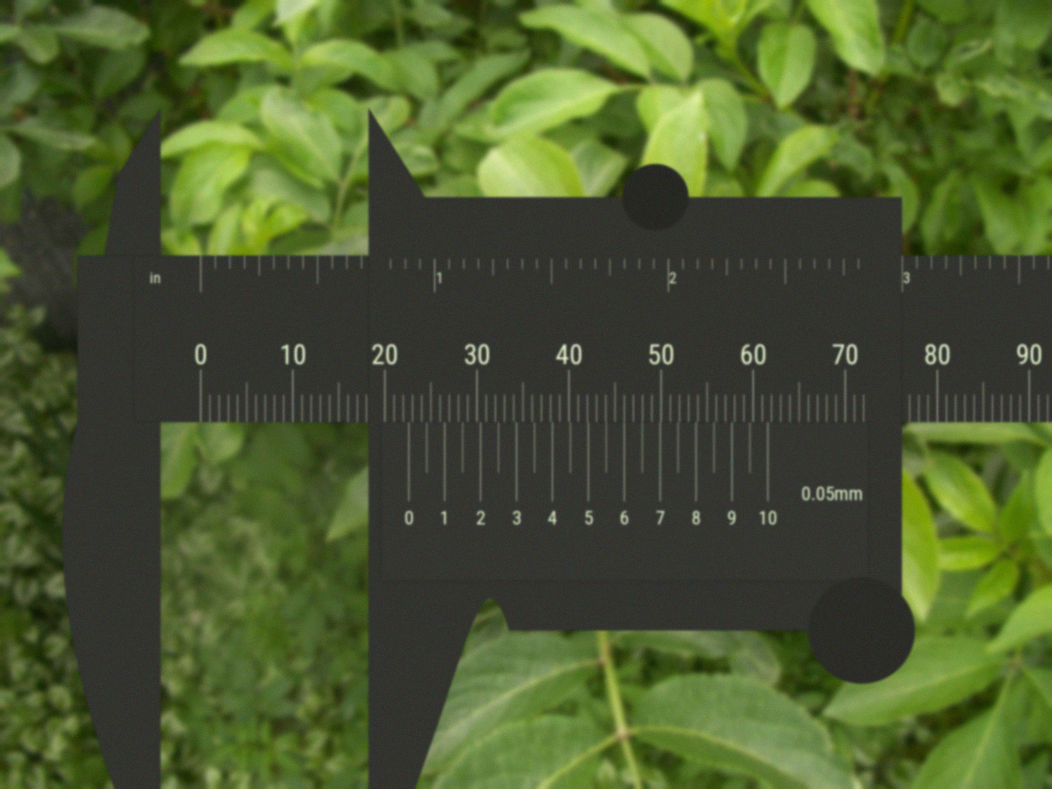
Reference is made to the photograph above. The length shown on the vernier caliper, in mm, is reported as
22.6 mm
